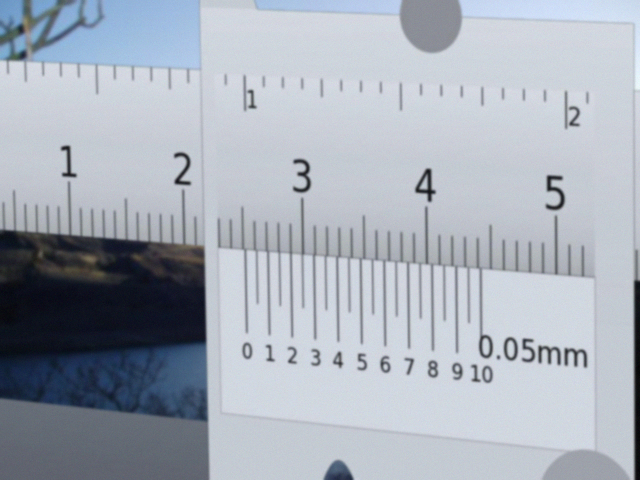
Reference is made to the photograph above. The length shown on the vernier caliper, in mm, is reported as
25.2 mm
